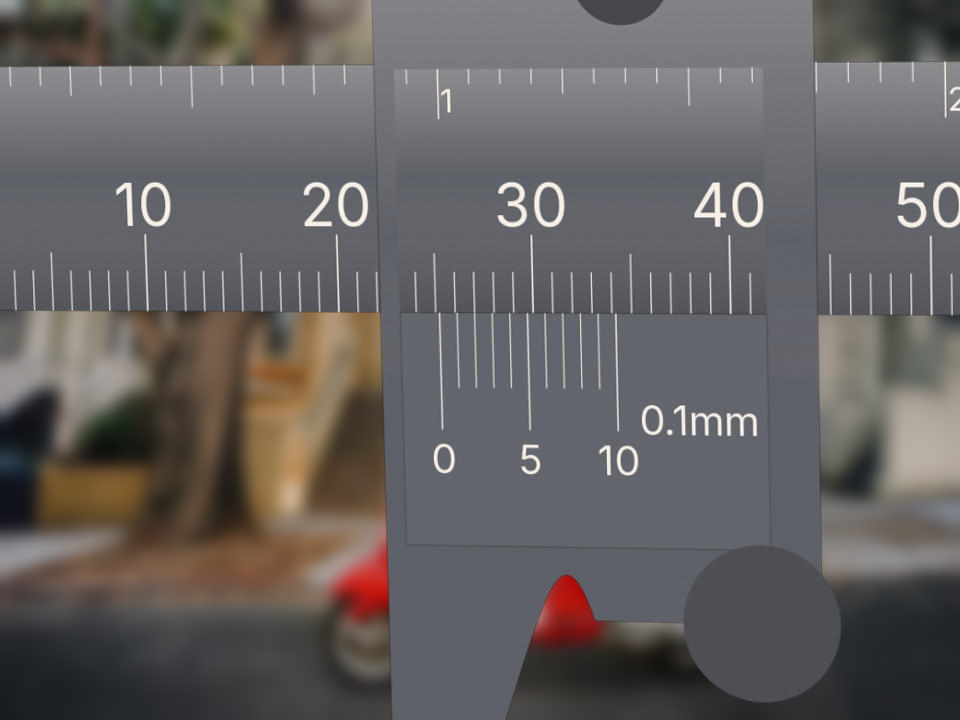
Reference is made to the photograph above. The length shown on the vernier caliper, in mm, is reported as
25.2 mm
